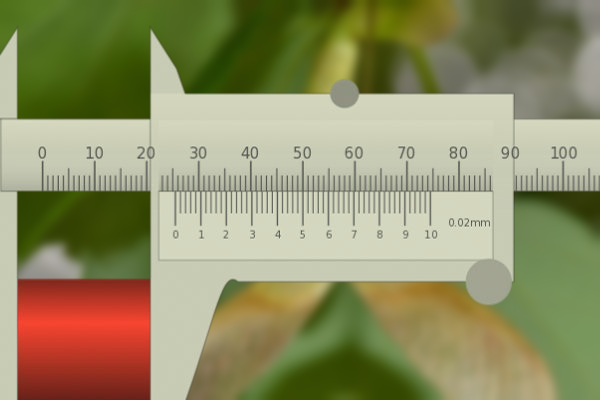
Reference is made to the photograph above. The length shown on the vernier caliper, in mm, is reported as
25.5 mm
